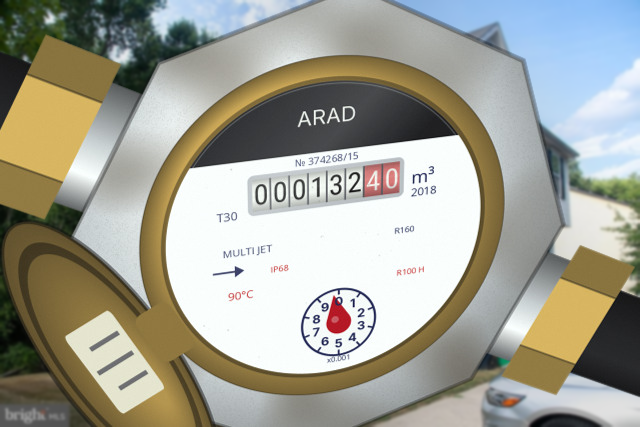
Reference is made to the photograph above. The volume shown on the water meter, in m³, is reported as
132.399 m³
